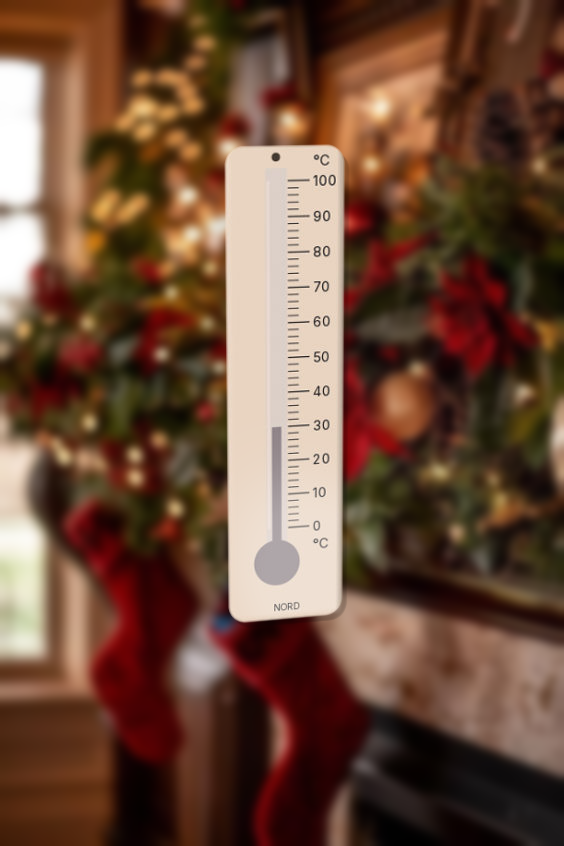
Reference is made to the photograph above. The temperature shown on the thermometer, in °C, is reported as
30 °C
